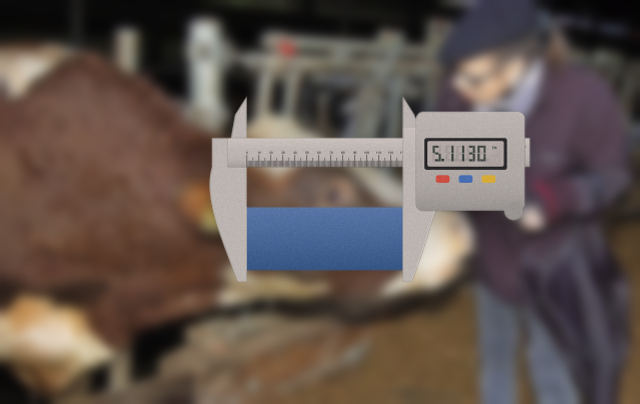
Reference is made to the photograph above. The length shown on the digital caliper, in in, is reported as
5.1130 in
